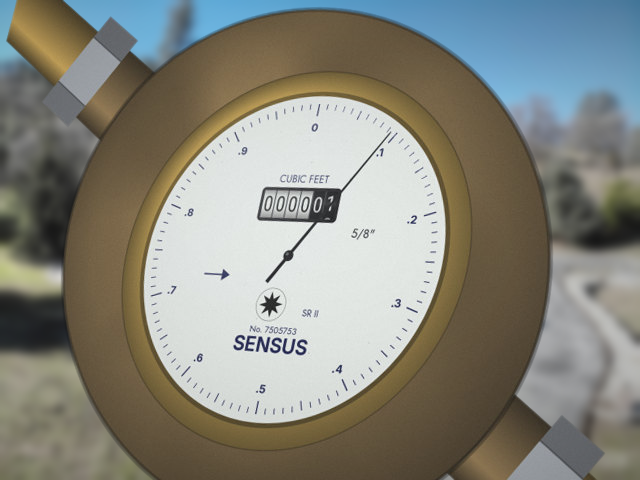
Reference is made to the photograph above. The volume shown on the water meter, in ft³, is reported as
1.09 ft³
